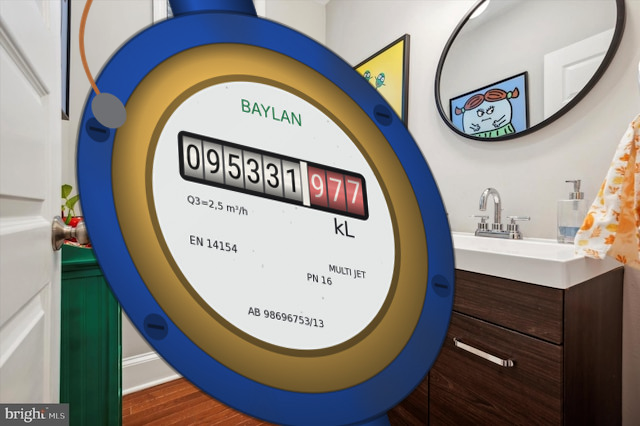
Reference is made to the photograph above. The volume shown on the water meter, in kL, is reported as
95331.977 kL
